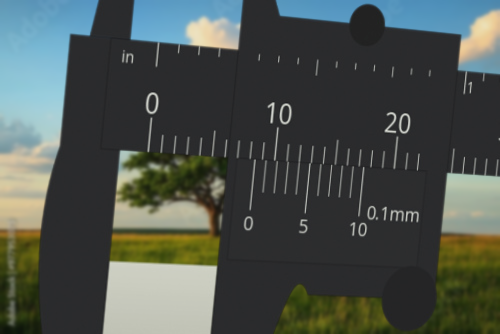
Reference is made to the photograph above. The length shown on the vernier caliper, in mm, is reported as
8.4 mm
